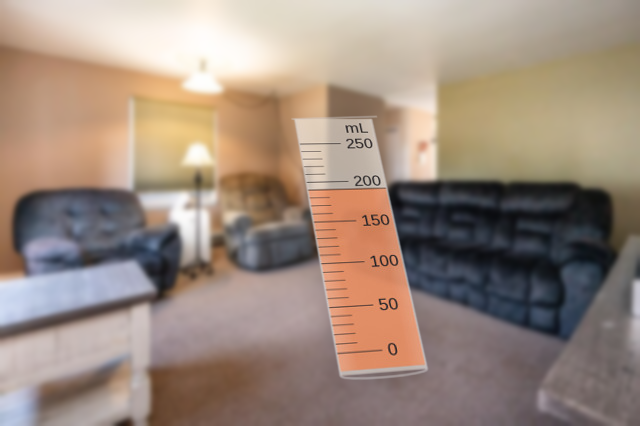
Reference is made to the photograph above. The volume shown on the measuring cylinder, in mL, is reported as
190 mL
